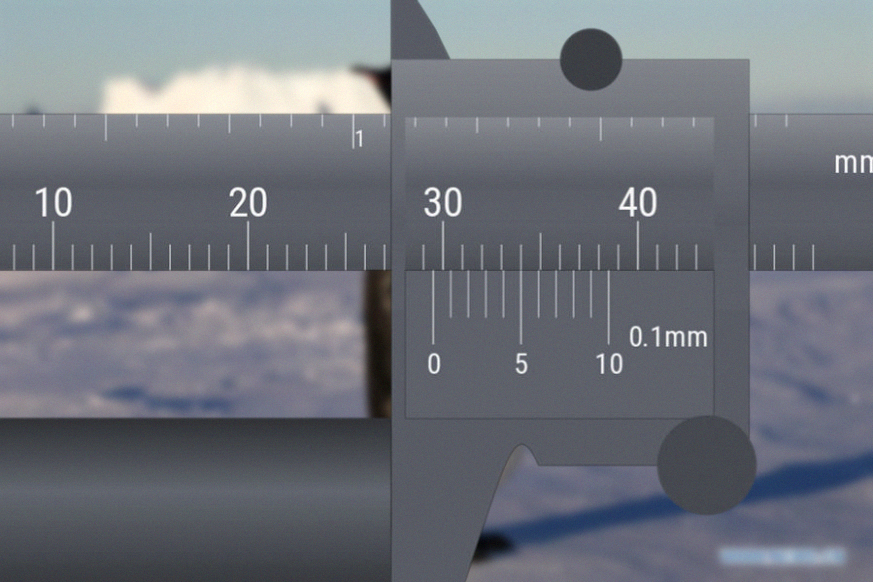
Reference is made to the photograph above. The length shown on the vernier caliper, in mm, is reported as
29.5 mm
